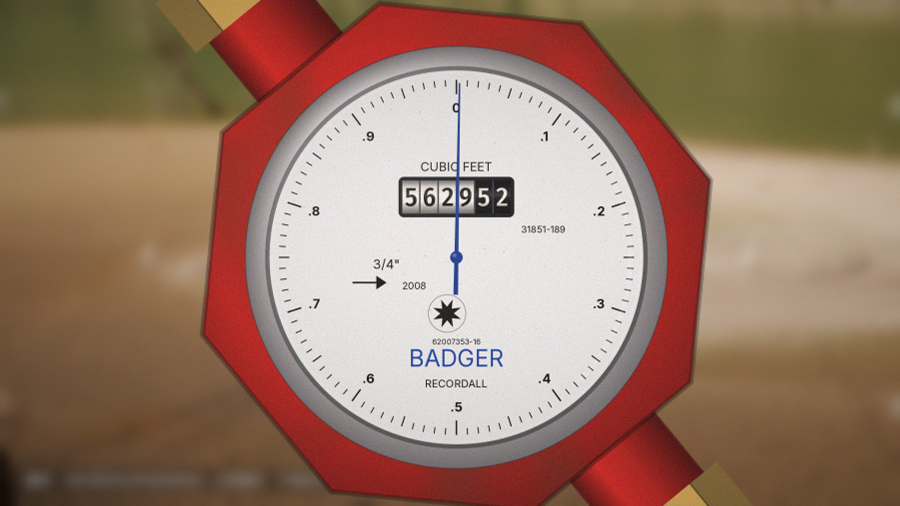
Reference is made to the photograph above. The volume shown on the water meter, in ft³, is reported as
562952.00 ft³
